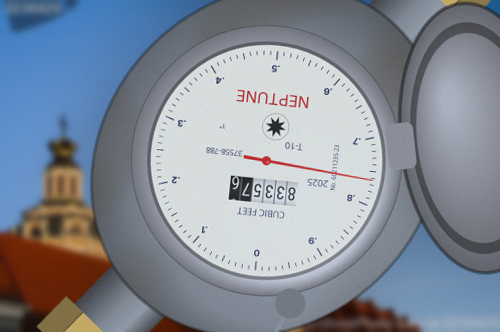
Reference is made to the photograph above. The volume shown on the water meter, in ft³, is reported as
833575.76 ft³
